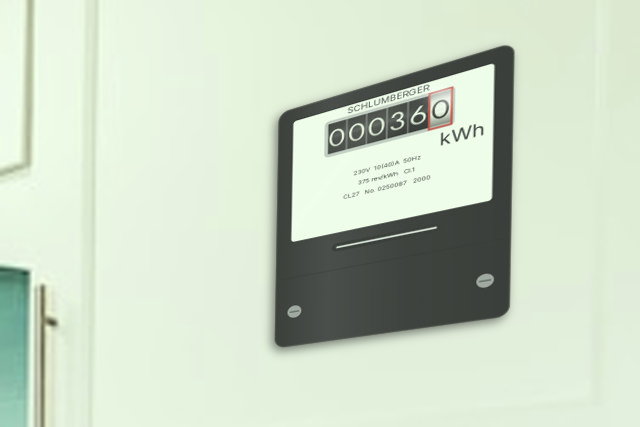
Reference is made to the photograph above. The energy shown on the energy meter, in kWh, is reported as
36.0 kWh
